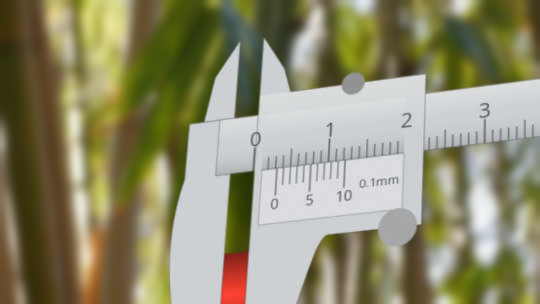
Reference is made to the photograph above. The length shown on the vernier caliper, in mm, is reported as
3.2 mm
